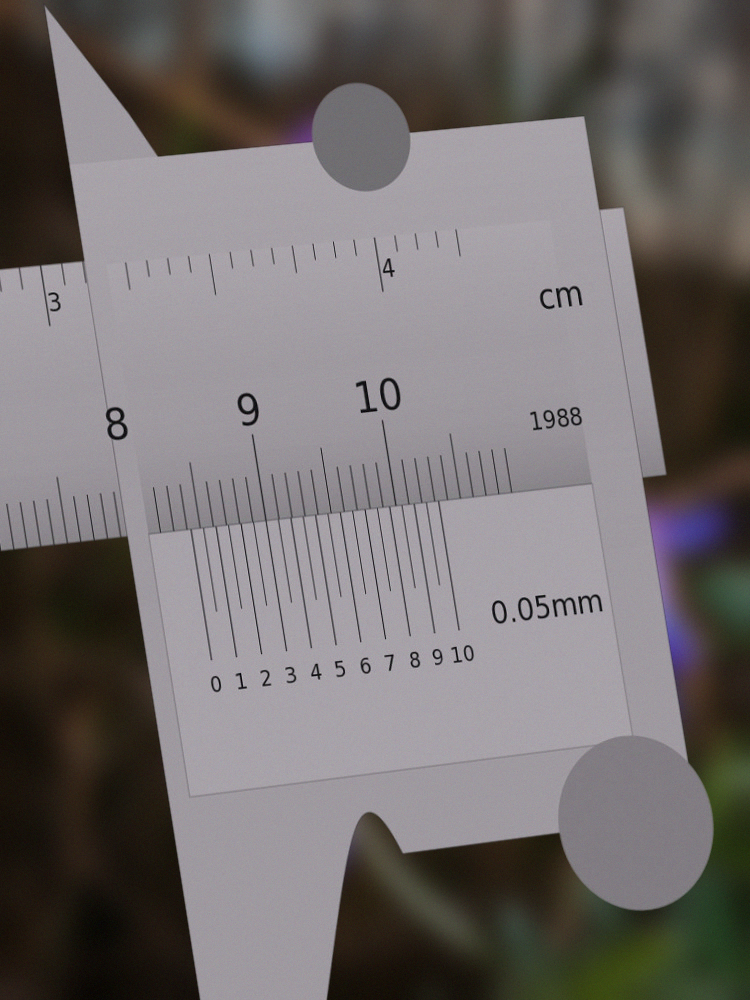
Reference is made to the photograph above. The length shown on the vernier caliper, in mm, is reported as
84.3 mm
